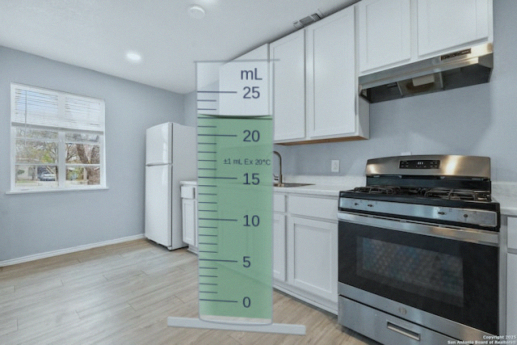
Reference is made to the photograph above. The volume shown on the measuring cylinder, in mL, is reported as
22 mL
